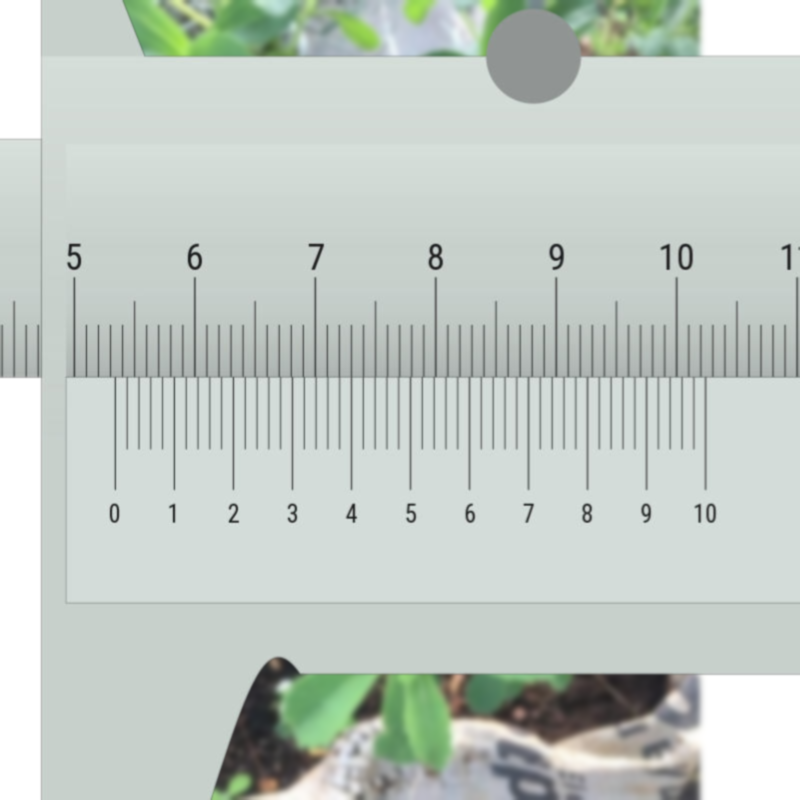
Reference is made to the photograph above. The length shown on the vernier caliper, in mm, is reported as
53.4 mm
